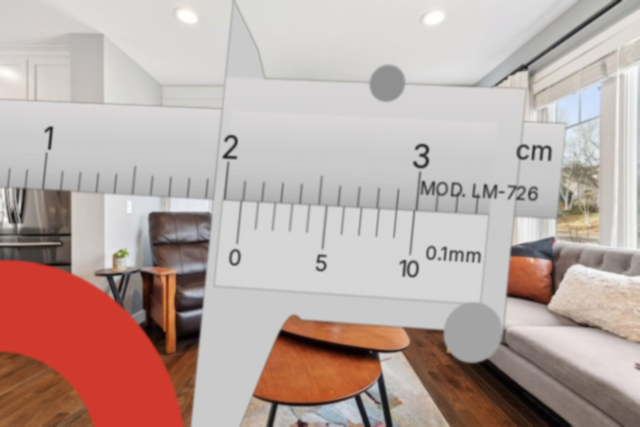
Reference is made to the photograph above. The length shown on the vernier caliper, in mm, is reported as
20.9 mm
